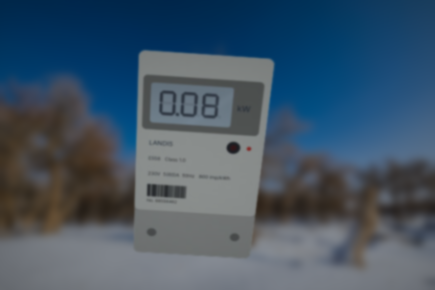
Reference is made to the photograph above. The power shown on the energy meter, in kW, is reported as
0.08 kW
